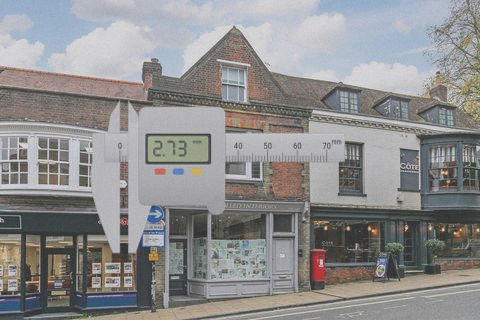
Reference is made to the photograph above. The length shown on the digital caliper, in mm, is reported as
2.73 mm
